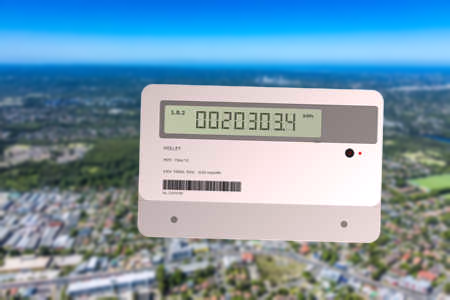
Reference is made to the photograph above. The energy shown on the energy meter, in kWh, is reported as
20303.4 kWh
